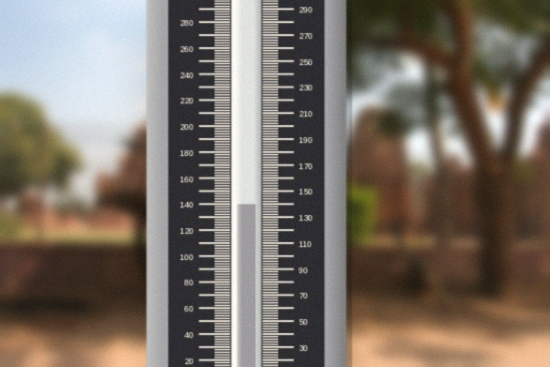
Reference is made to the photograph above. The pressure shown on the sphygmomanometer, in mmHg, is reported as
140 mmHg
